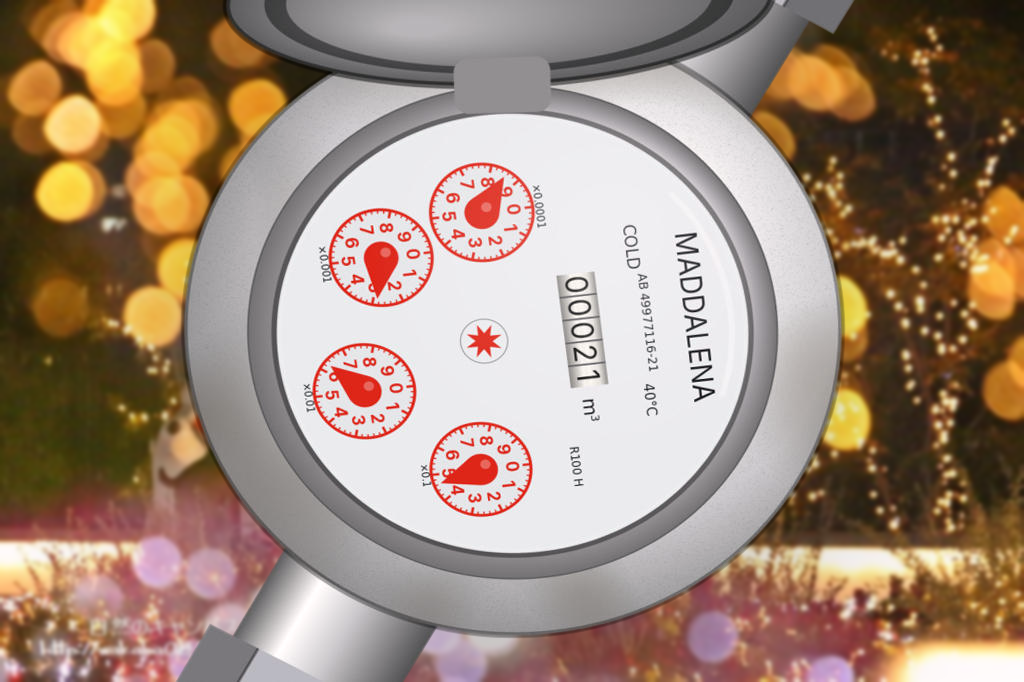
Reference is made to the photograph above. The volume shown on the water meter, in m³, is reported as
21.4628 m³
